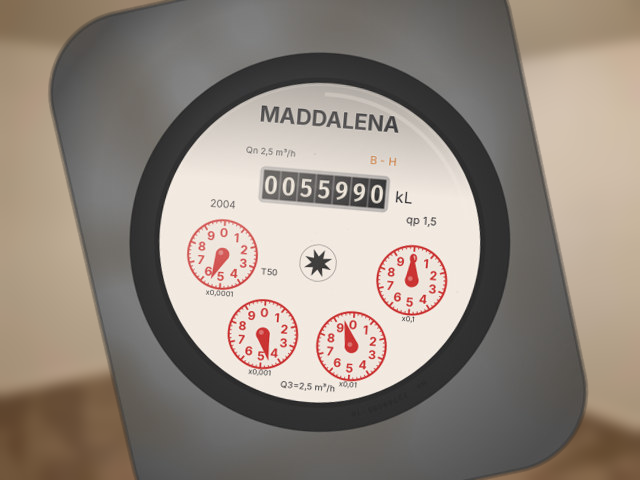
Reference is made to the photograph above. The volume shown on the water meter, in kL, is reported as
55989.9945 kL
